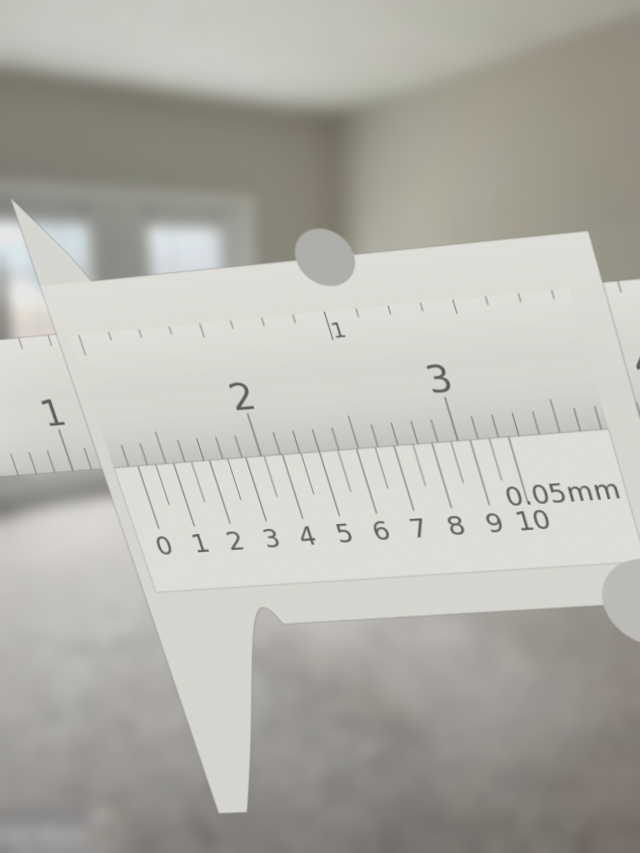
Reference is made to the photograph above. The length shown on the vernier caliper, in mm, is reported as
13.5 mm
